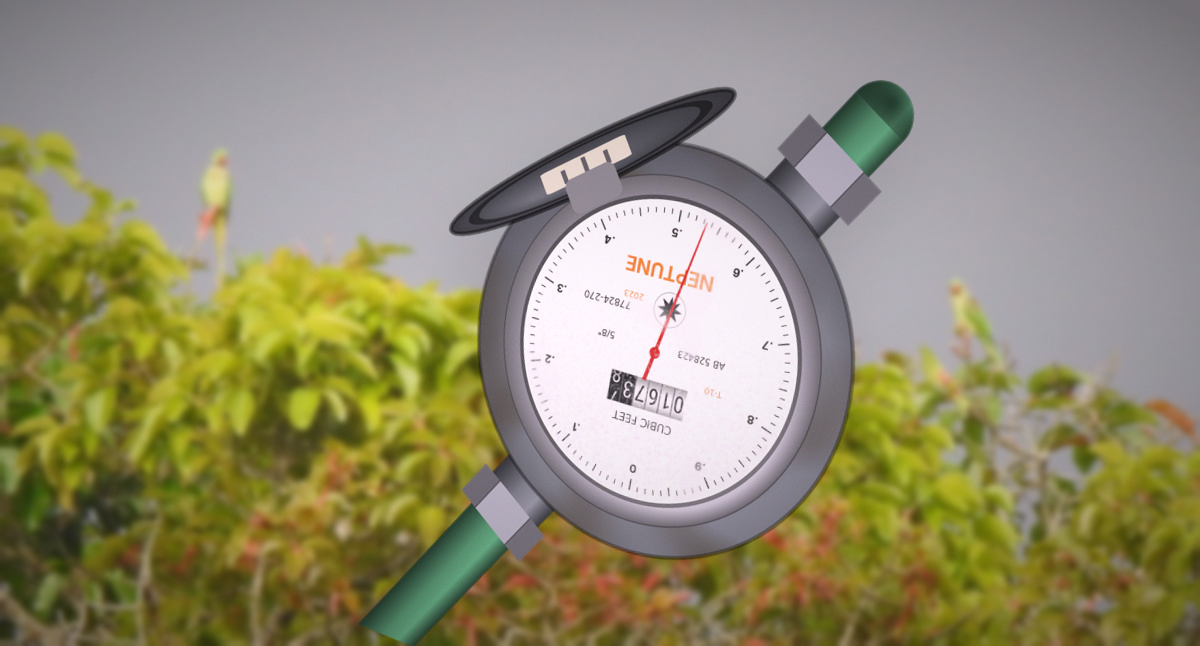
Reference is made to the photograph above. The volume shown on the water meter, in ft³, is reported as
16737.53 ft³
